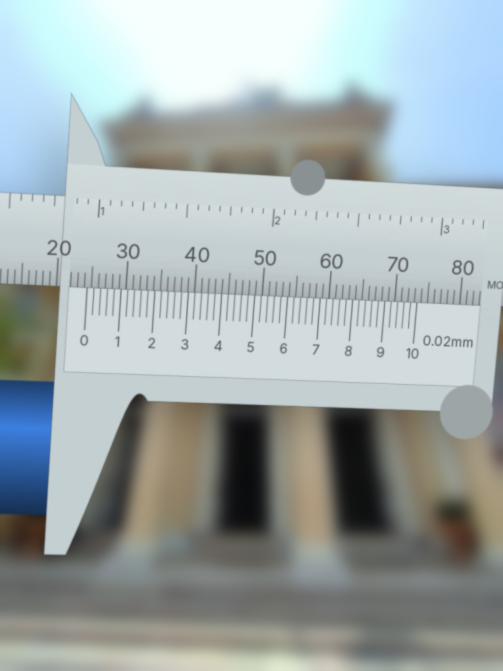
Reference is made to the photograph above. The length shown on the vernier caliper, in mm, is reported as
24.4 mm
